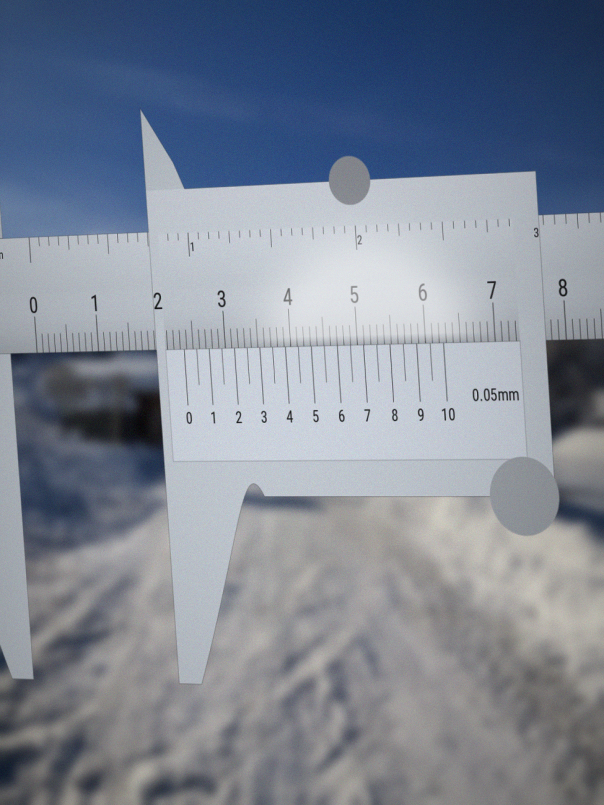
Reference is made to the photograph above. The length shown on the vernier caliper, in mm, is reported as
23.6 mm
